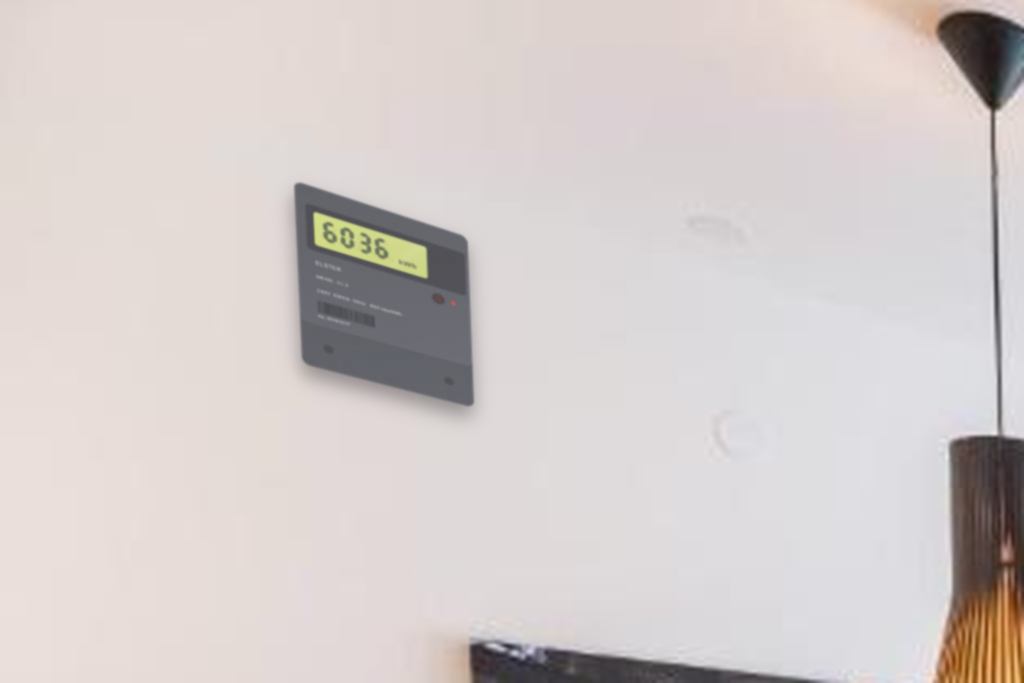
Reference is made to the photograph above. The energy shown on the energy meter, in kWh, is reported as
6036 kWh
